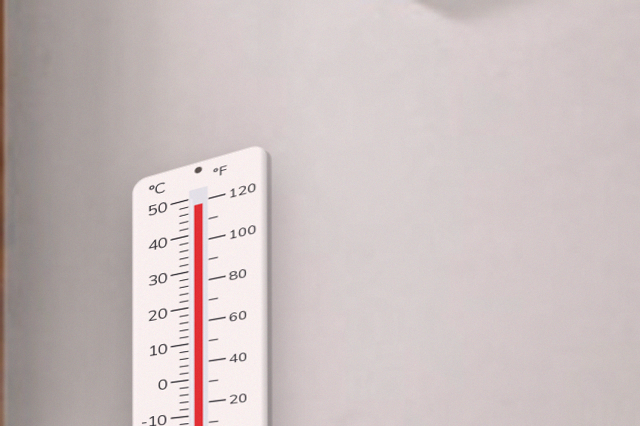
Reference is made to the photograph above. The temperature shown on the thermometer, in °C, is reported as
48 °C
